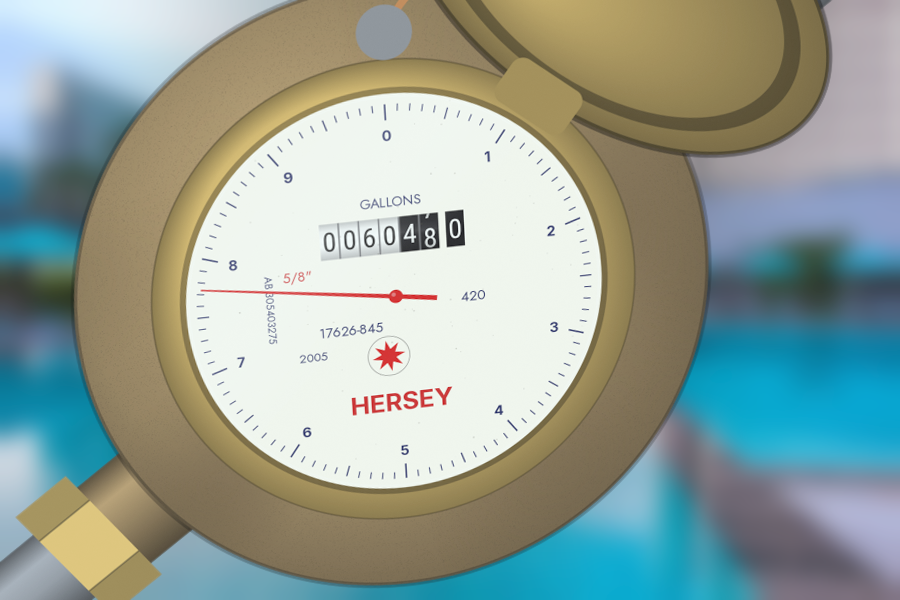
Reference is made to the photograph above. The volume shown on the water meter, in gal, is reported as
60477.7 gal
